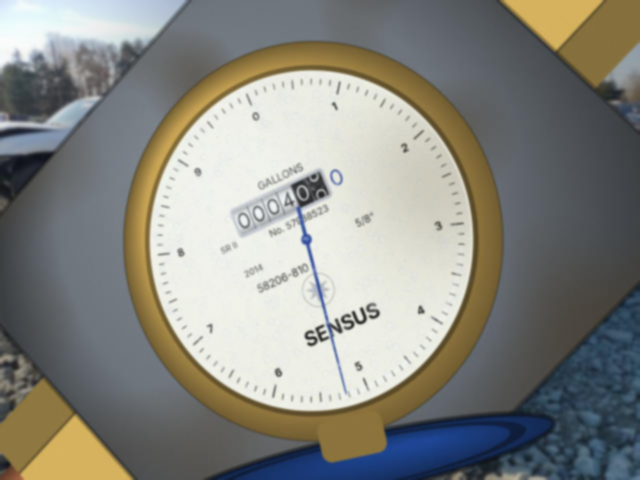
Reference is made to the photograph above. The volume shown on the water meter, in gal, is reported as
4085.2 gal
